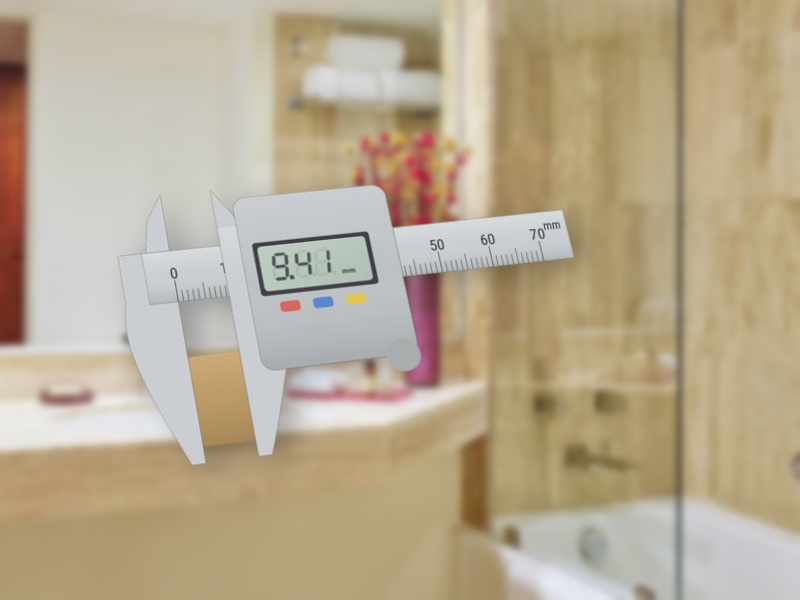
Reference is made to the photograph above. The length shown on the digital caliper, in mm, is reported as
9.41 mm
